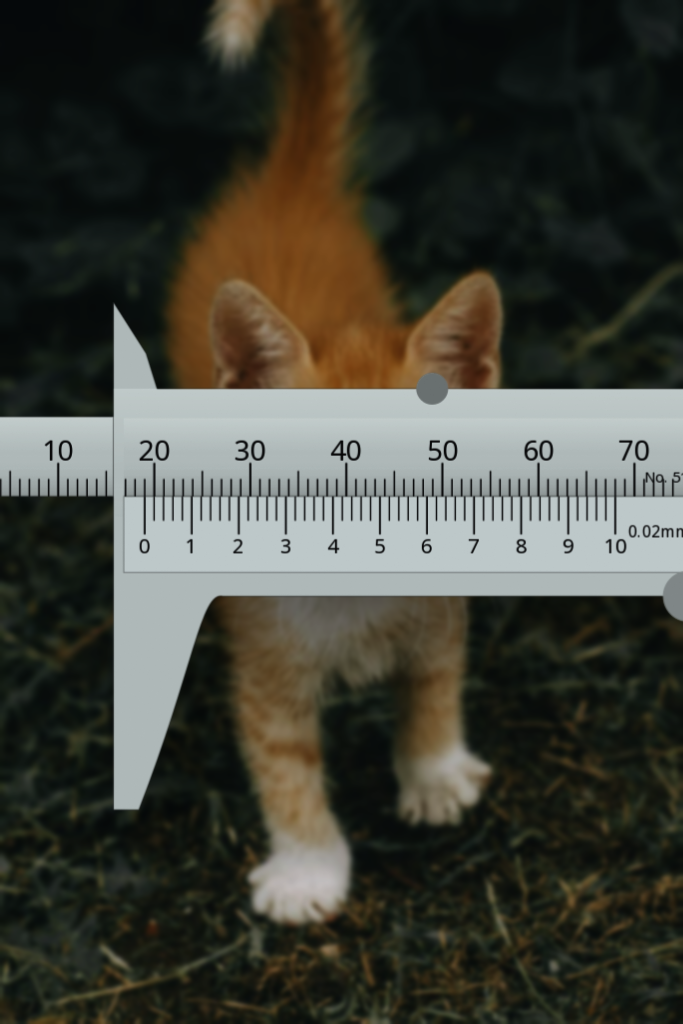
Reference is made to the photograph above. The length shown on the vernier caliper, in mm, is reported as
19.0 mm
